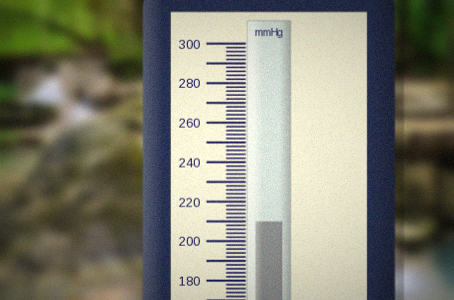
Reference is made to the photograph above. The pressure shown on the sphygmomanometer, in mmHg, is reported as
210 mmHg
